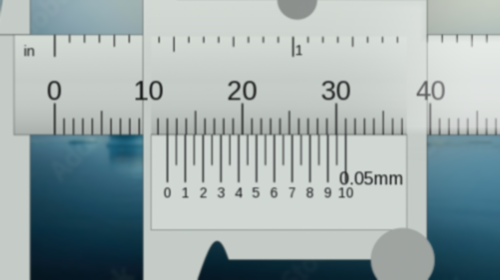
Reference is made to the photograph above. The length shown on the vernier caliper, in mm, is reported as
12.0 mm
